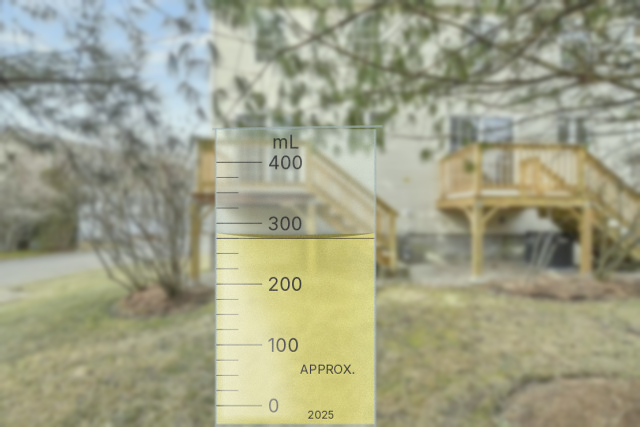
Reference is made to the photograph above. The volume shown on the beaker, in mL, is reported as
275 mL
